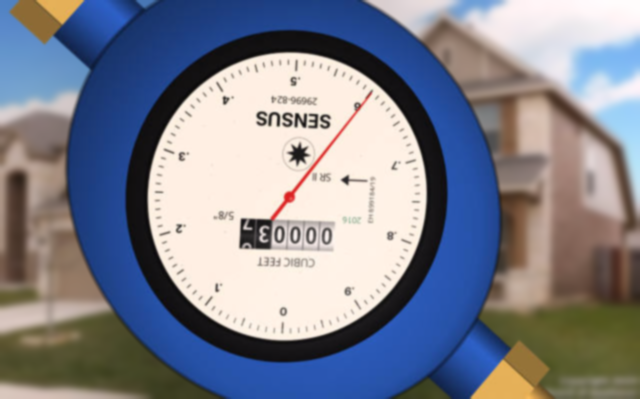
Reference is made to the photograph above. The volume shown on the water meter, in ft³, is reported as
36.60 ft³
